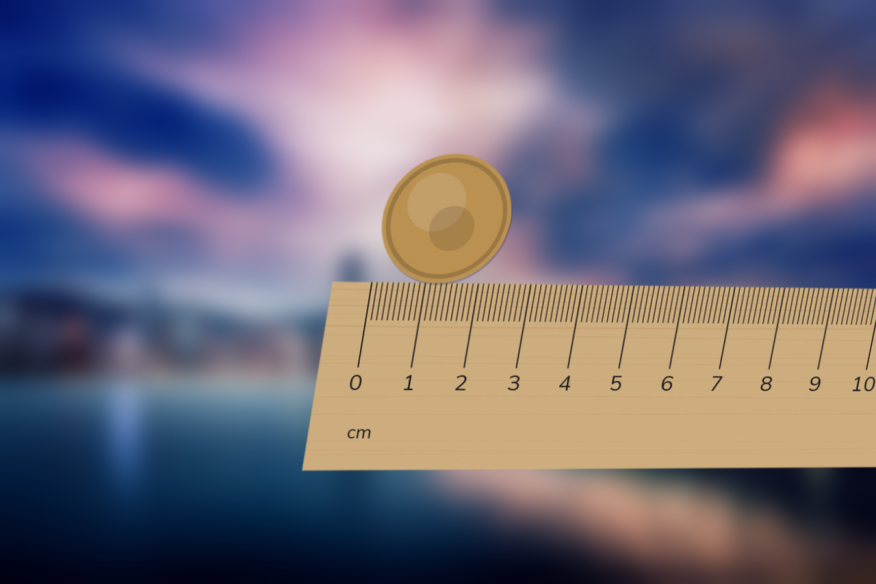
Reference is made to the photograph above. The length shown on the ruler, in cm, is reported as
2.4 cm
